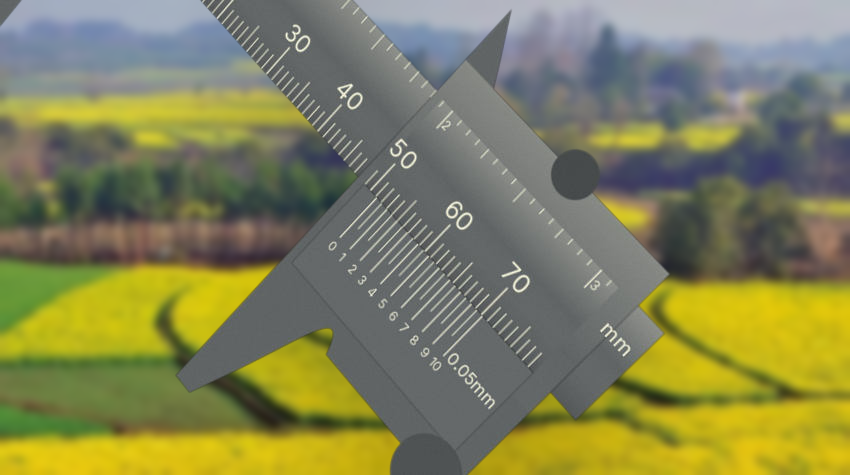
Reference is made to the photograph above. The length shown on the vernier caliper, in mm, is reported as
51.2 mm
